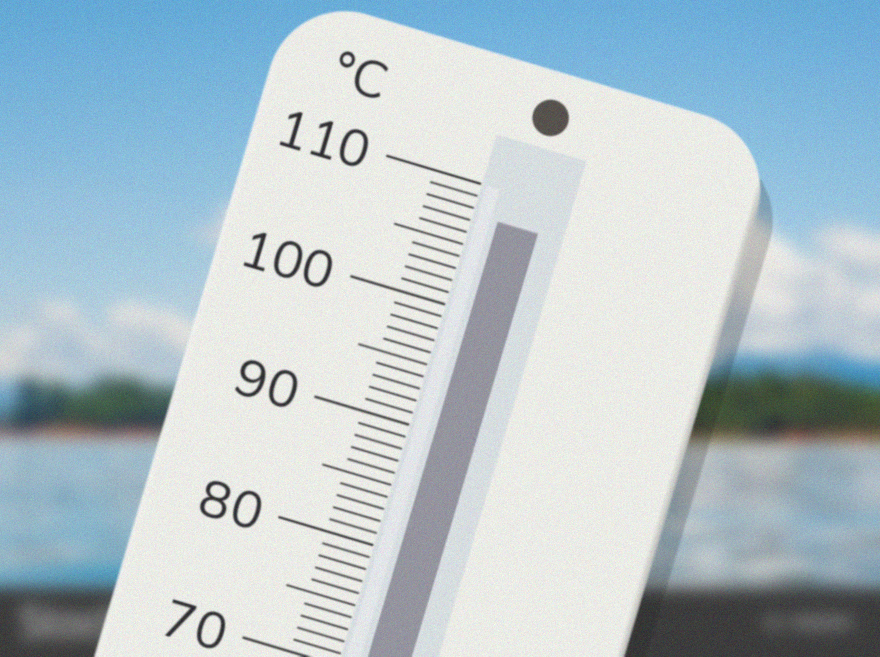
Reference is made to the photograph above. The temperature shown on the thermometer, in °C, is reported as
107.5 °C
